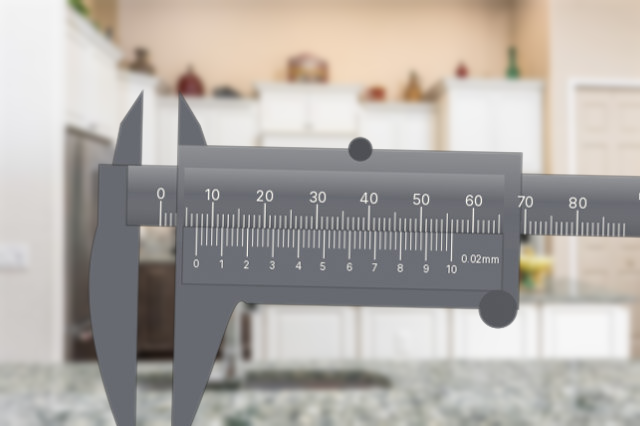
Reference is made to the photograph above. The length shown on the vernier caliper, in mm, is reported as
7.0 mm
